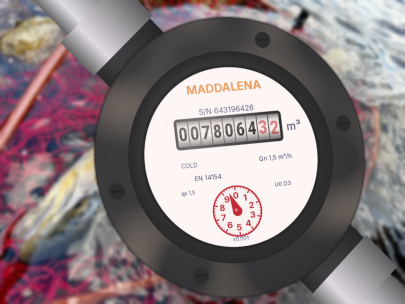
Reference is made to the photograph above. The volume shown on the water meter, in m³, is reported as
78064.319 m³
